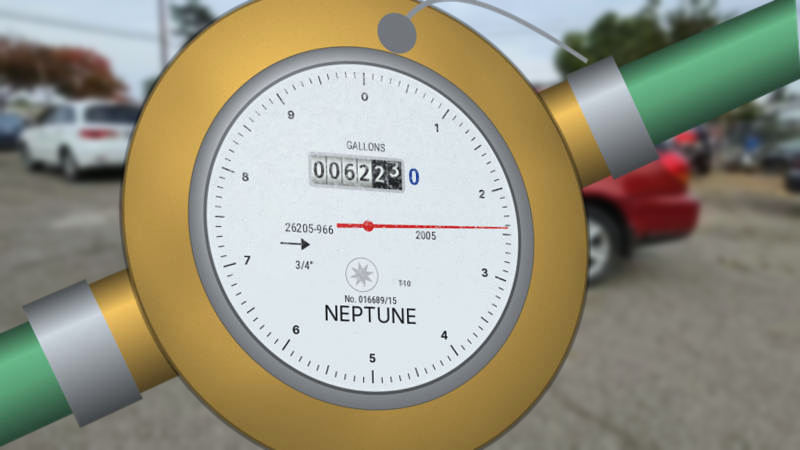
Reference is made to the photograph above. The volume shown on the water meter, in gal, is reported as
62232.4 gal
